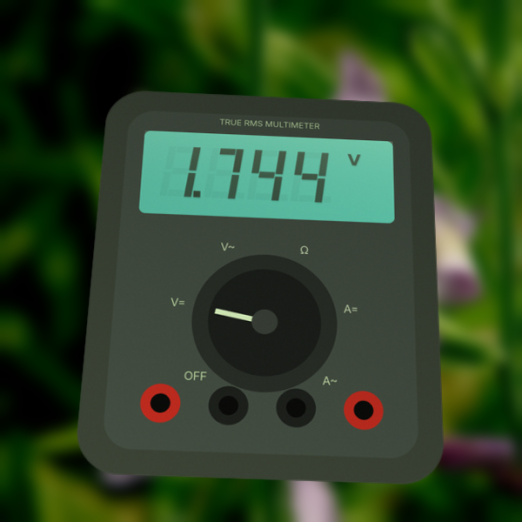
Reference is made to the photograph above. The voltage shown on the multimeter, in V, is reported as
1.744 V
